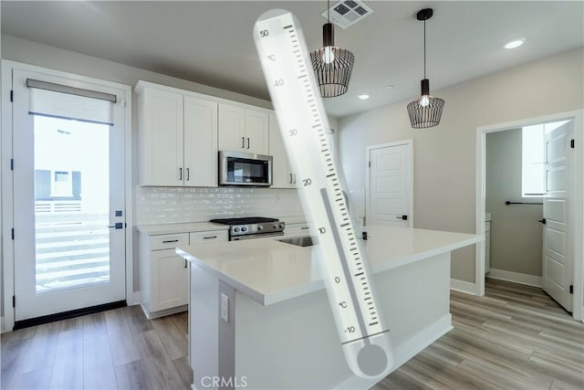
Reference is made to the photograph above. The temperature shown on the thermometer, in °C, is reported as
18 °C
